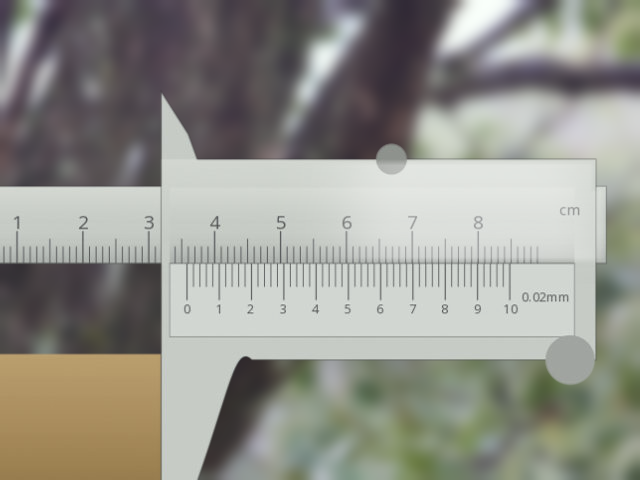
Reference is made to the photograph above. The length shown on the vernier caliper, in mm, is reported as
35.8 mm
